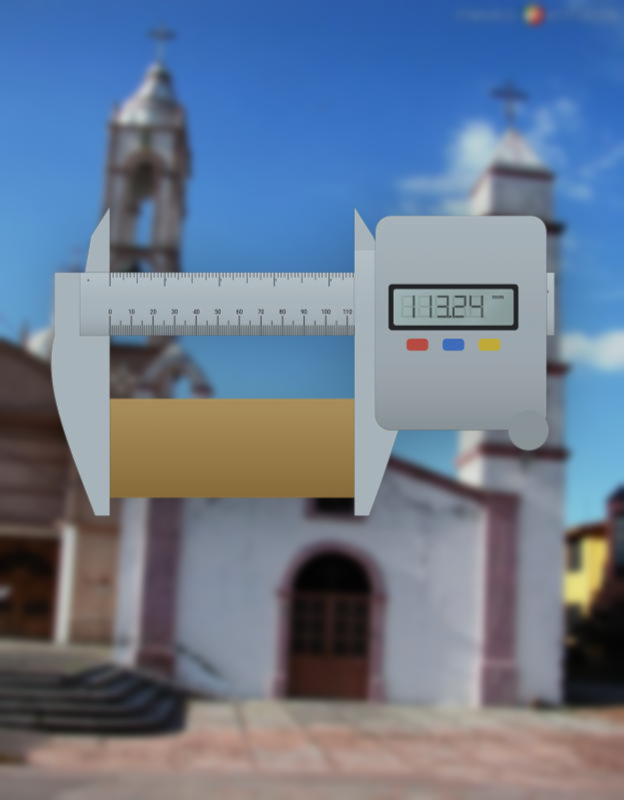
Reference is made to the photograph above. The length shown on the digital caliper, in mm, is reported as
113.24 mm
